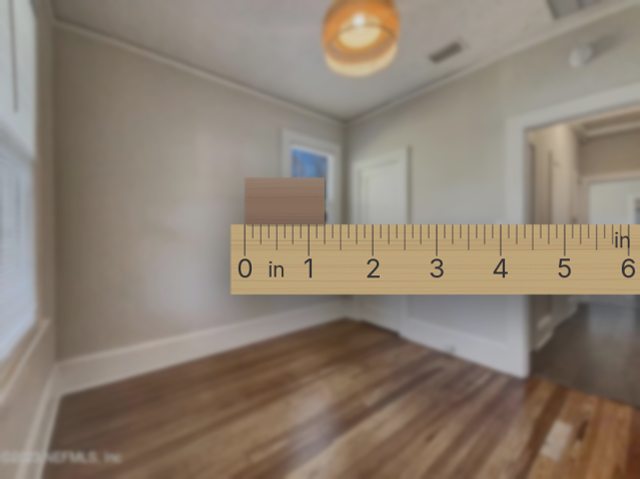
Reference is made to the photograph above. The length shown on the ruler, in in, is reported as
1.25 in
